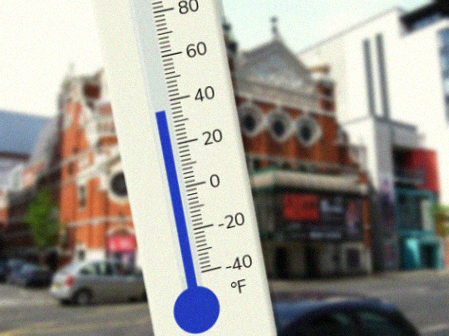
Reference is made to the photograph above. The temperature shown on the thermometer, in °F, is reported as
36 °F
